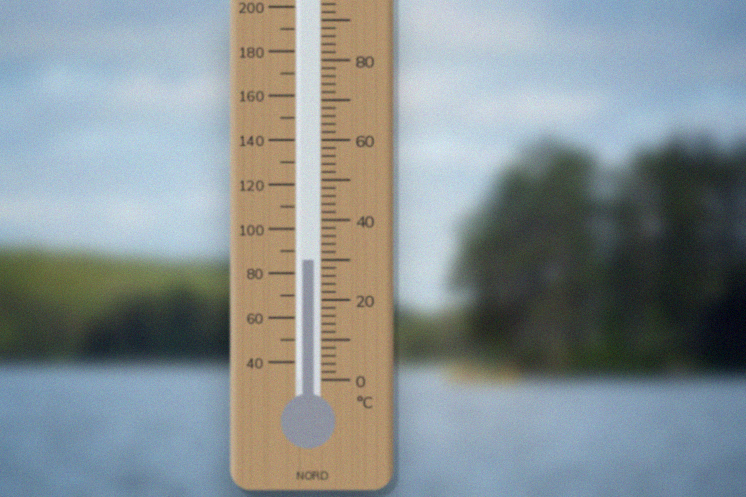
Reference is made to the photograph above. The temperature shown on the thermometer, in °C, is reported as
30 °C
